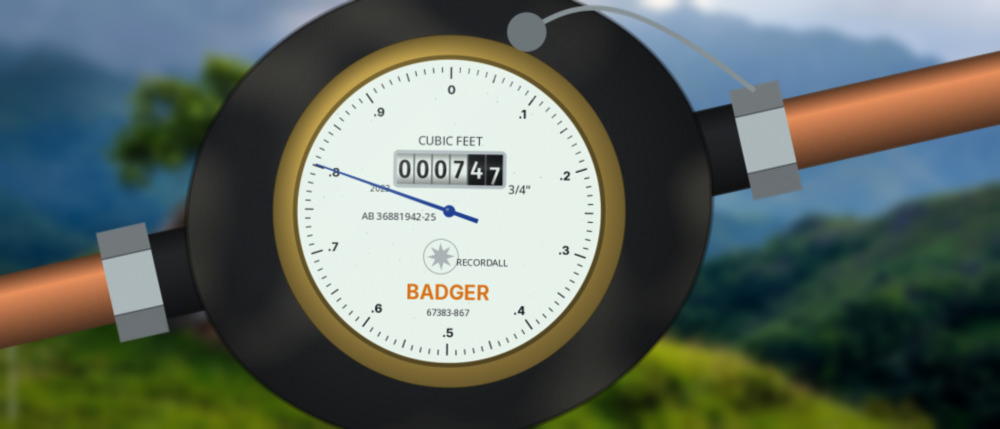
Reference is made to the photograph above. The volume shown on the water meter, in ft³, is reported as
746.80 ft³
